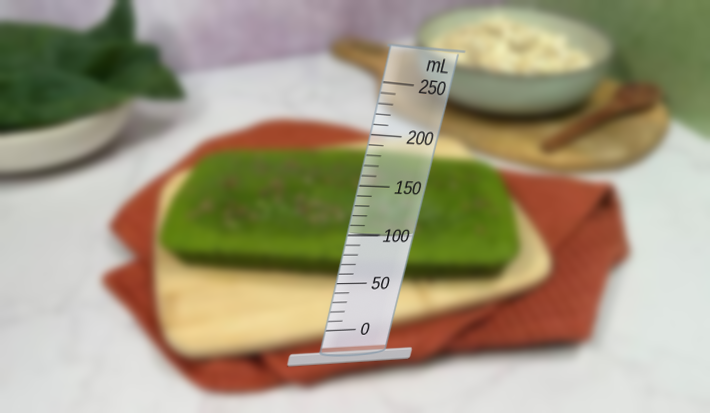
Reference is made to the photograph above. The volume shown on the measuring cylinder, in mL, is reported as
100 mL
